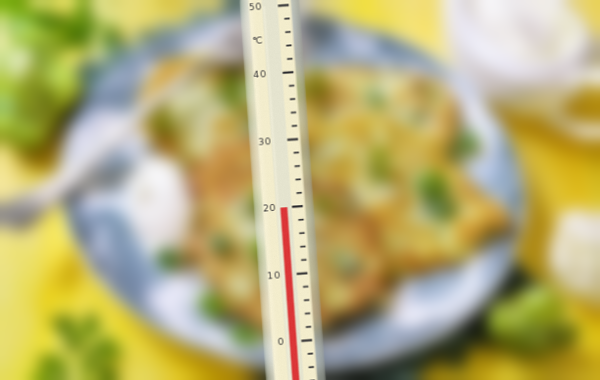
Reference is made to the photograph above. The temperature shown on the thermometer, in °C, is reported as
20 °C
